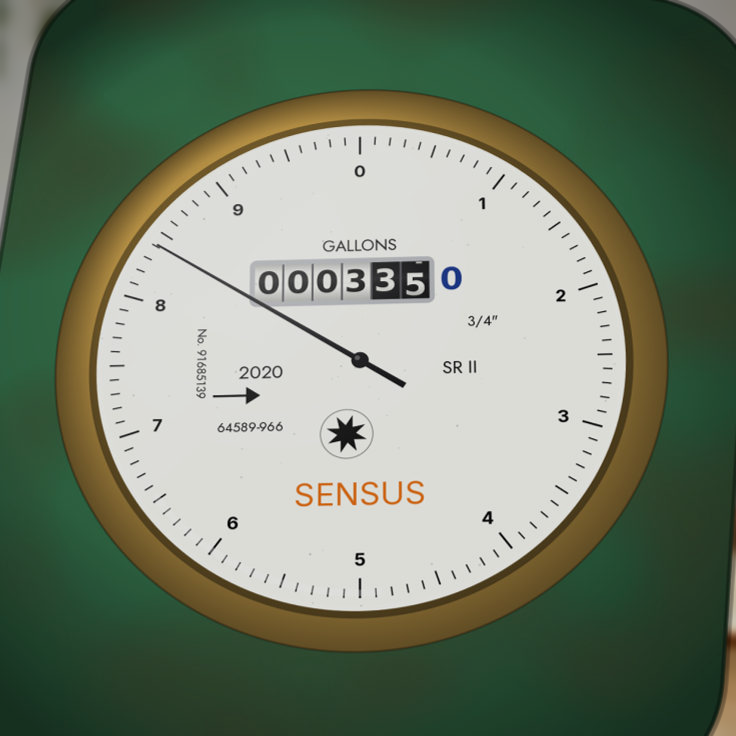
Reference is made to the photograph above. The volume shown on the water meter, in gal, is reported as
3348.4 gal
